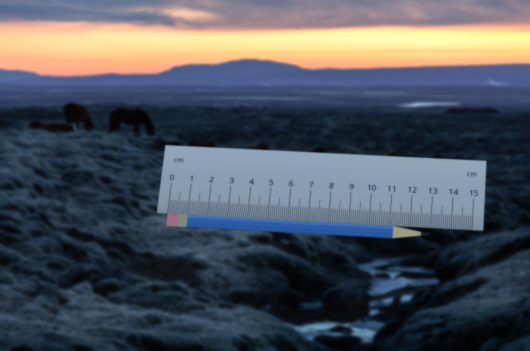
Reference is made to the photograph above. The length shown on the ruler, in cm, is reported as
13 cm
